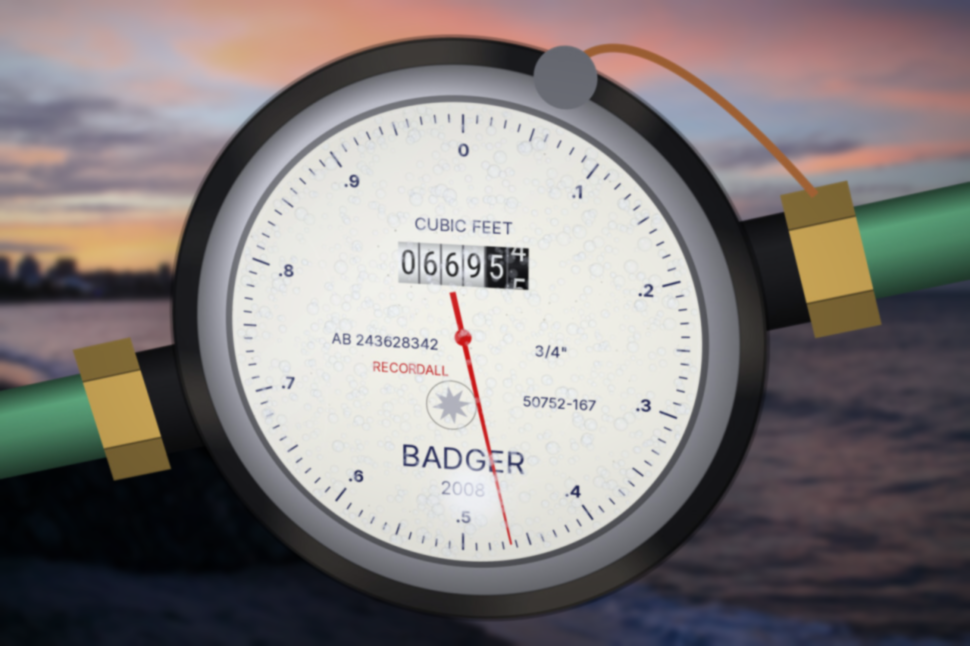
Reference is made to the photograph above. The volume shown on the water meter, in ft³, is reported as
66954.46 ft³
